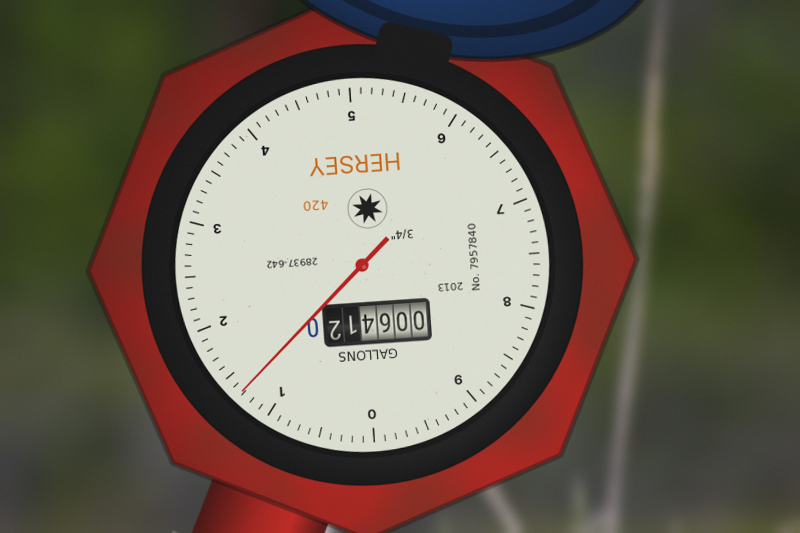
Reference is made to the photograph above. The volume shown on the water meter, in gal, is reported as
64121.3 gal
